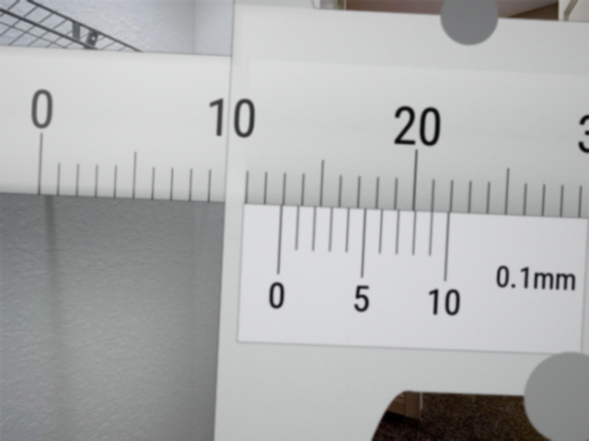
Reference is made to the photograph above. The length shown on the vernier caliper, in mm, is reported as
12.9 mm
